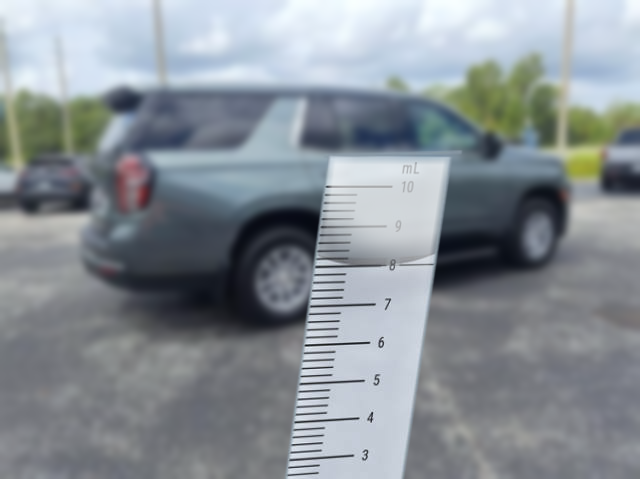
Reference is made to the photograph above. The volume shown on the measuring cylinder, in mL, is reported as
8 mL
